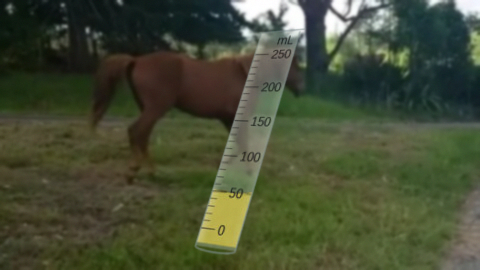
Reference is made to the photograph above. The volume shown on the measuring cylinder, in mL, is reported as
50 mL
